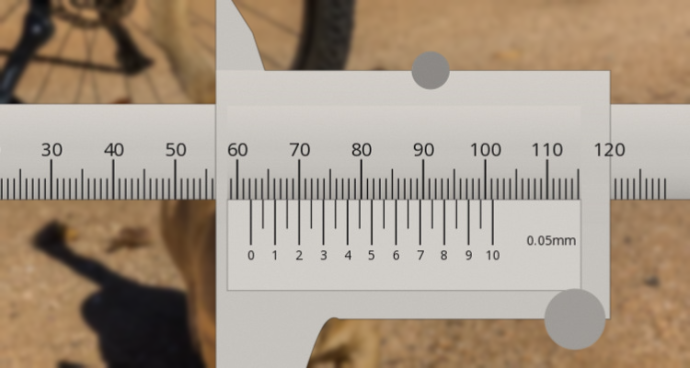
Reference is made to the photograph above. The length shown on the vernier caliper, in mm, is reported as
62.2 mm
